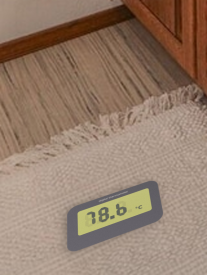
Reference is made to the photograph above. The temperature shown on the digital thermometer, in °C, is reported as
78.6 °C
